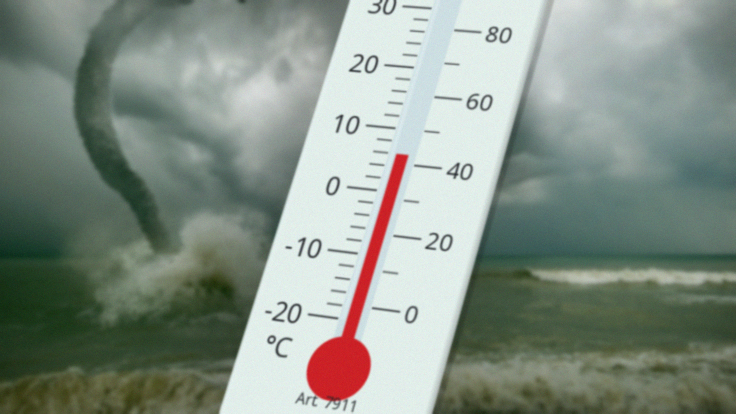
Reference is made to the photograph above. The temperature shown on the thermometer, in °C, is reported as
6 °C
